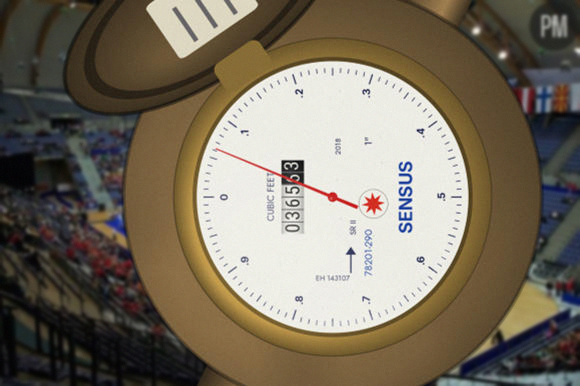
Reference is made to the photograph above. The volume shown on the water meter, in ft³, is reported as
36563.06 ft³
